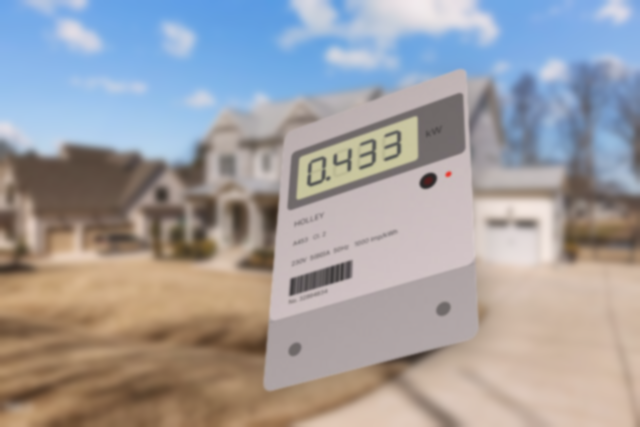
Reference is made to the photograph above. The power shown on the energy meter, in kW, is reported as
0.433 kW
